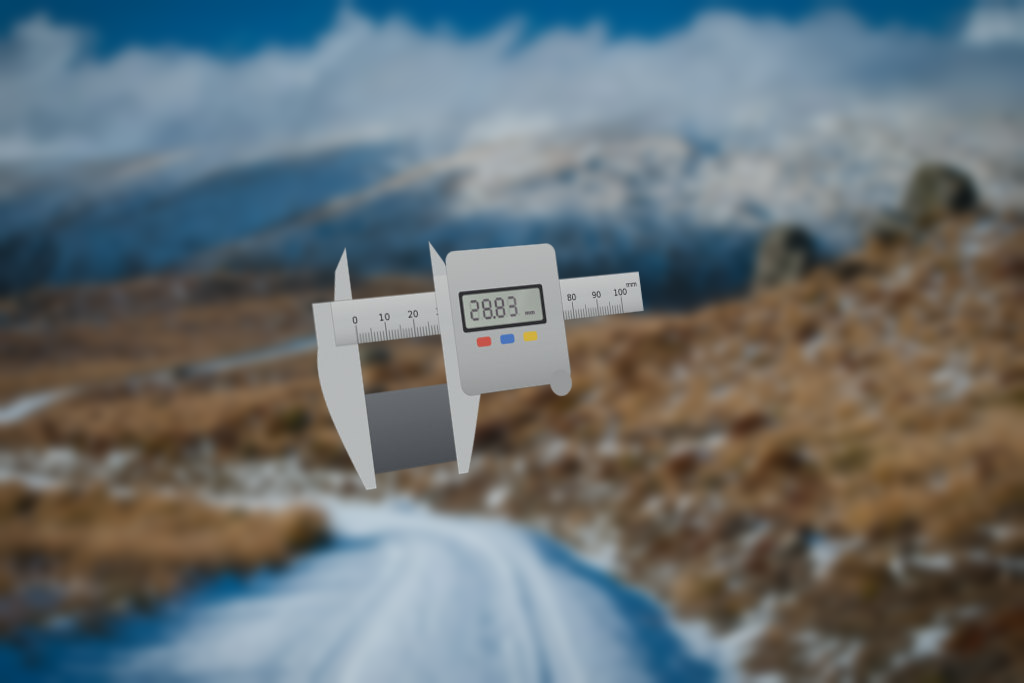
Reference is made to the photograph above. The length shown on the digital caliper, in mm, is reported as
28.83 mm
